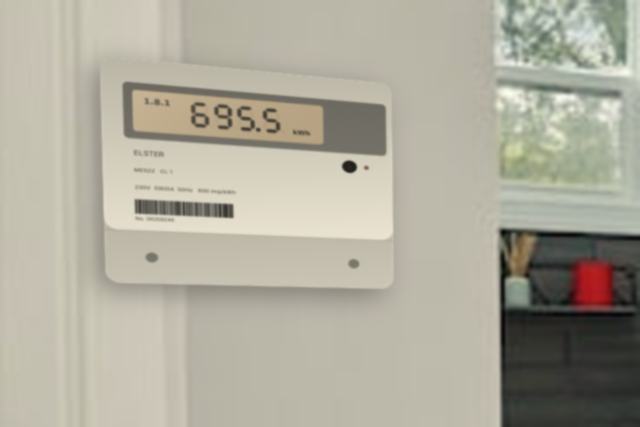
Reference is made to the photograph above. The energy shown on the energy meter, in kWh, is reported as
695.5 kWh
